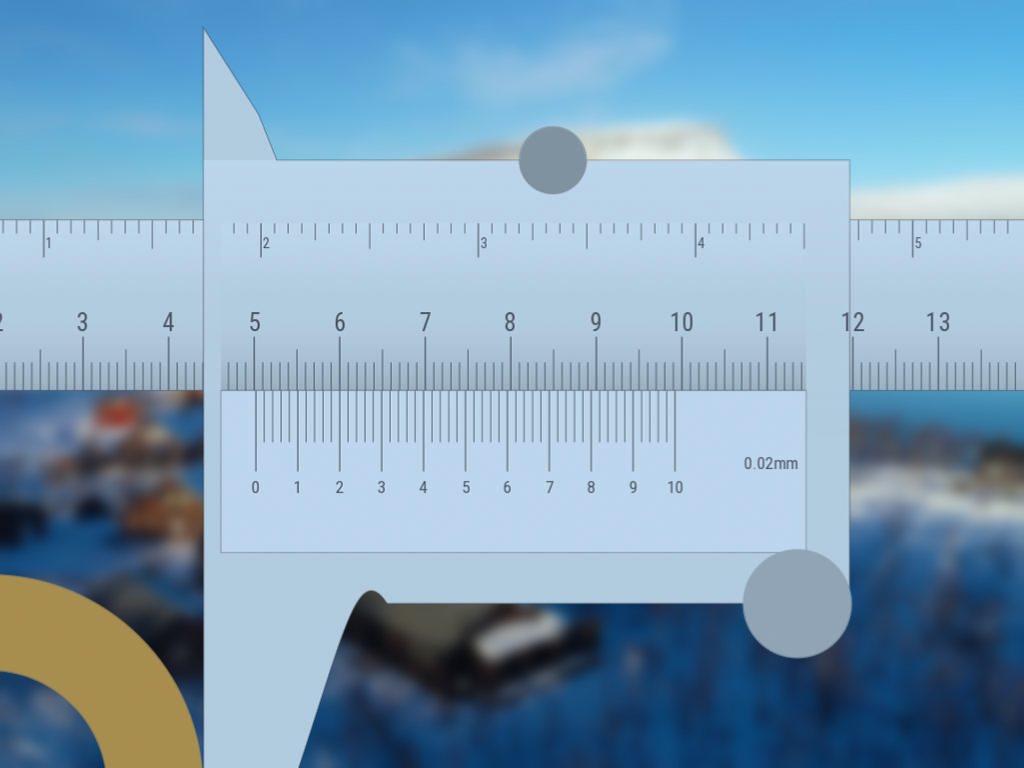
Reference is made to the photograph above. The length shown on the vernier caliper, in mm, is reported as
50.2 mm
